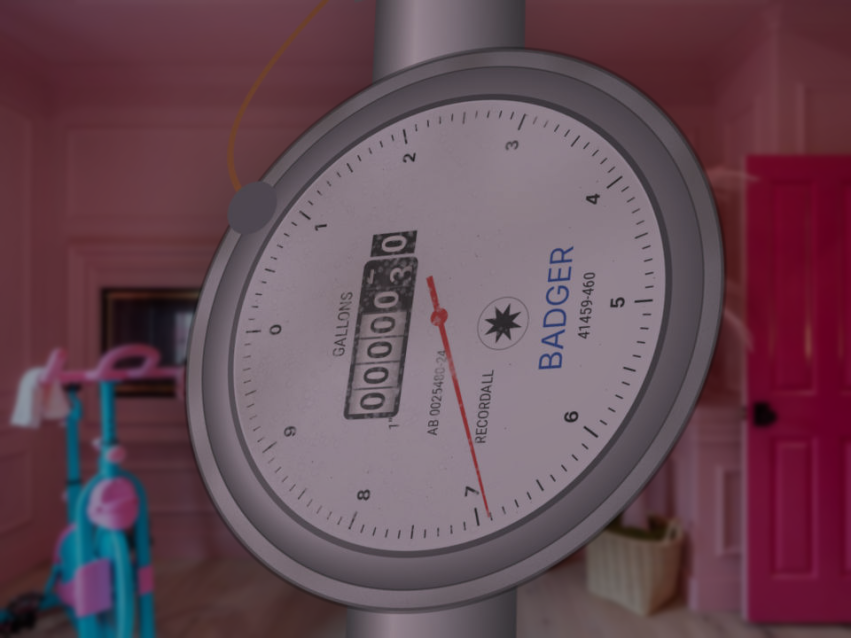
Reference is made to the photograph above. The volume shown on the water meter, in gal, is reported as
26.9 gal
